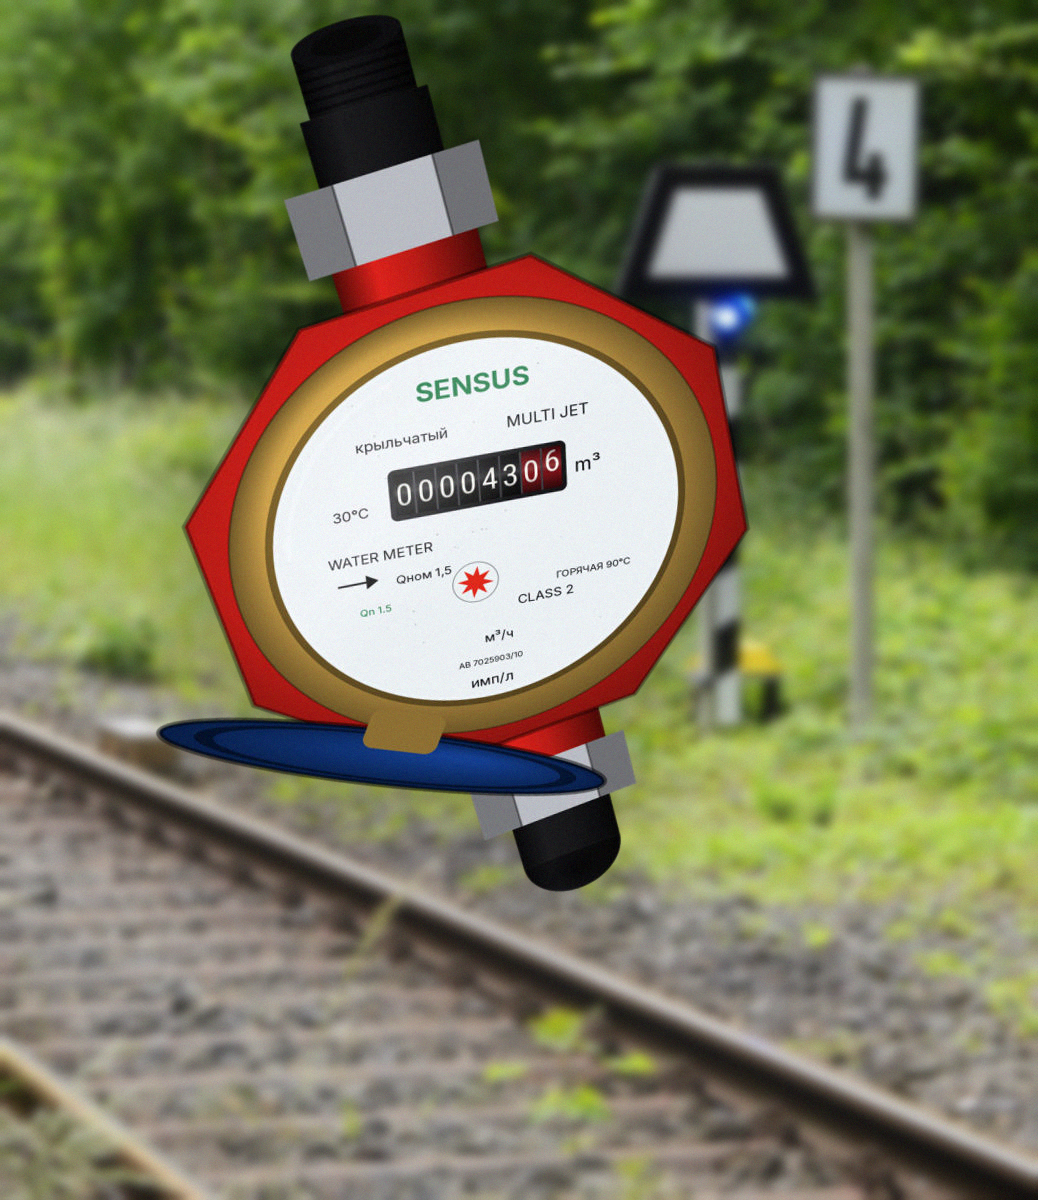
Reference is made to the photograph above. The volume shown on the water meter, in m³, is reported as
43.06 m³
